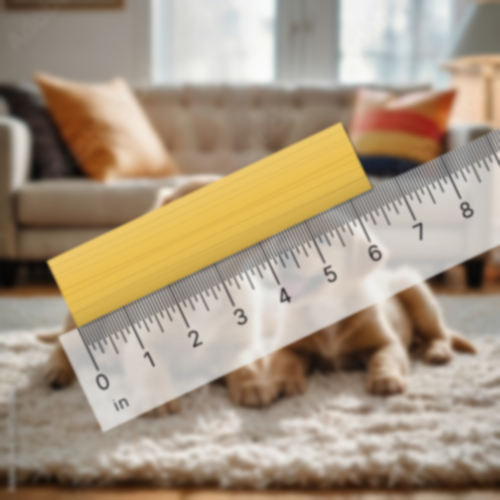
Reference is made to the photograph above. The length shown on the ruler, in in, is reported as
6.5 in
